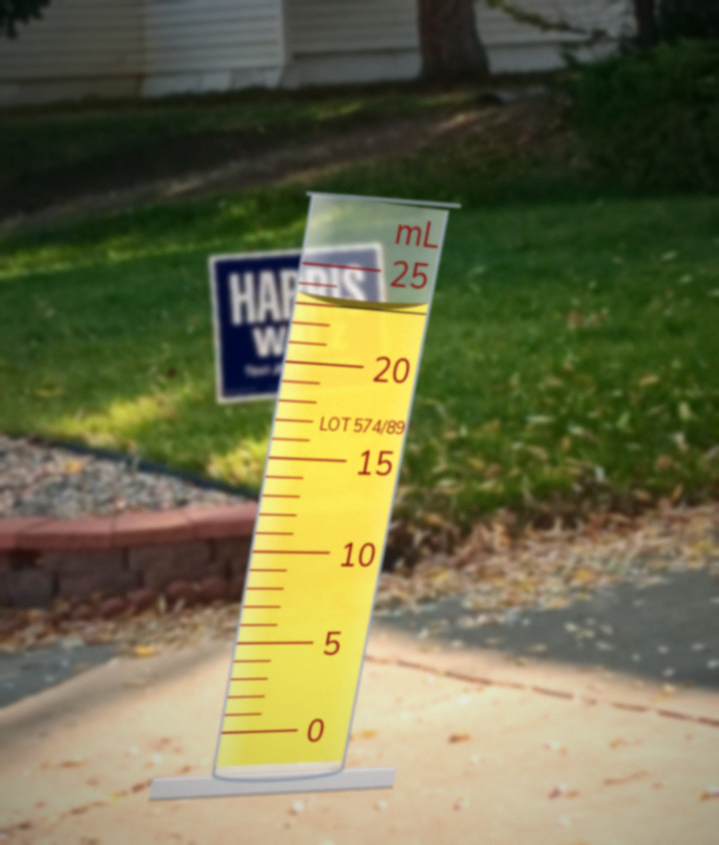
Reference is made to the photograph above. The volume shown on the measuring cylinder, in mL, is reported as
23 mL
